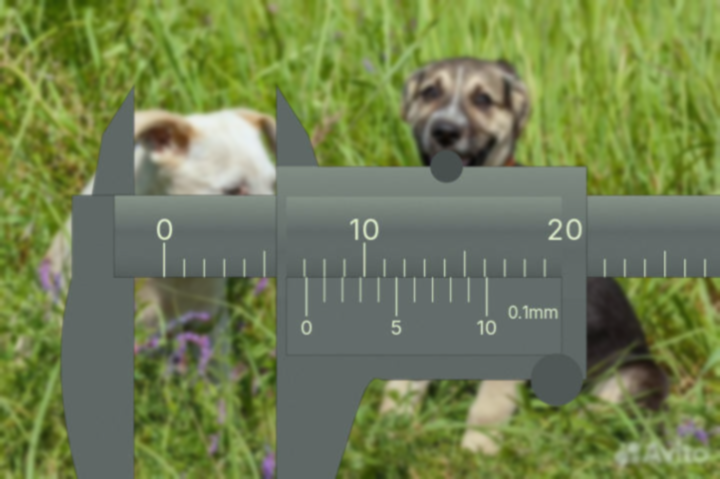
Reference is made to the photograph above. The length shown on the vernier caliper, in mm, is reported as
7.1 mm
